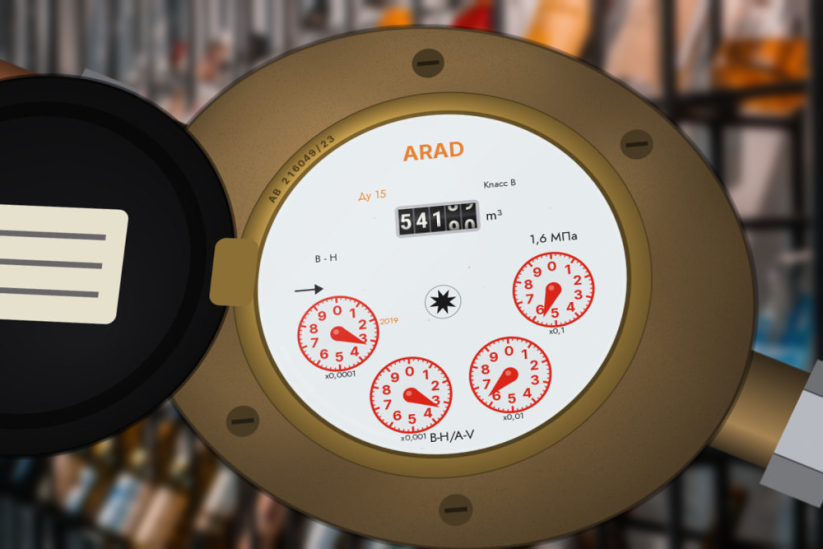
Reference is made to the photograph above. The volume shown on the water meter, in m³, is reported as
54189.5633 m³
